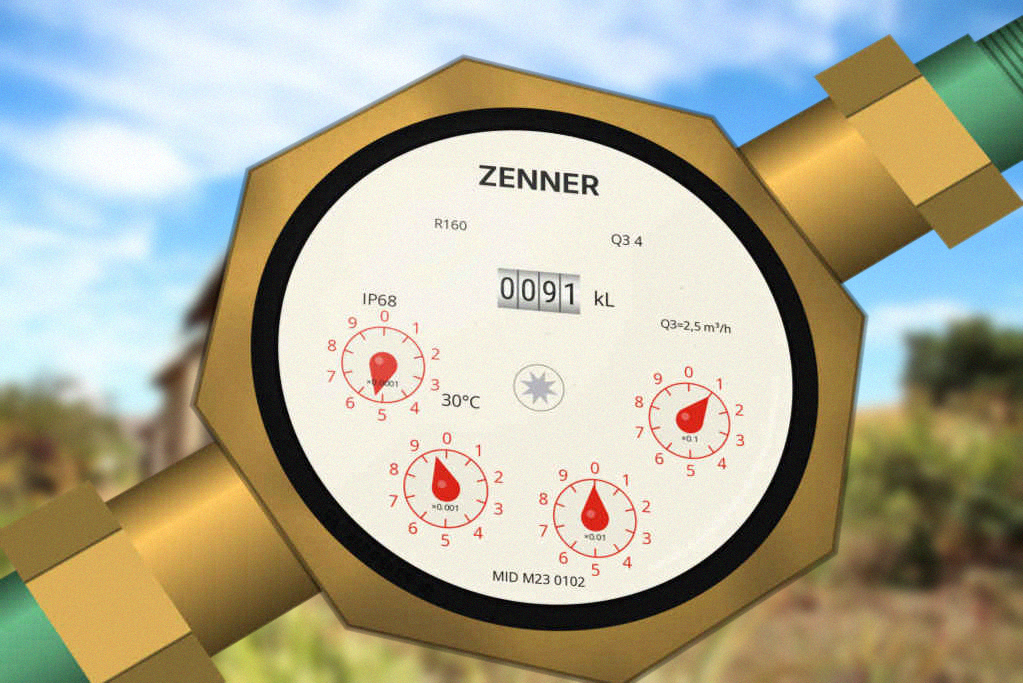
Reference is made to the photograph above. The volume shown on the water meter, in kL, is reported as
91.0995 kL
